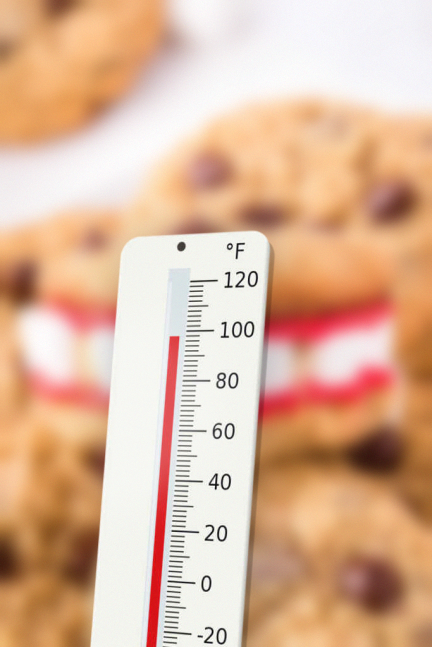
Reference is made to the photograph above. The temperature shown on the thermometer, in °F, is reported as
98 °F
